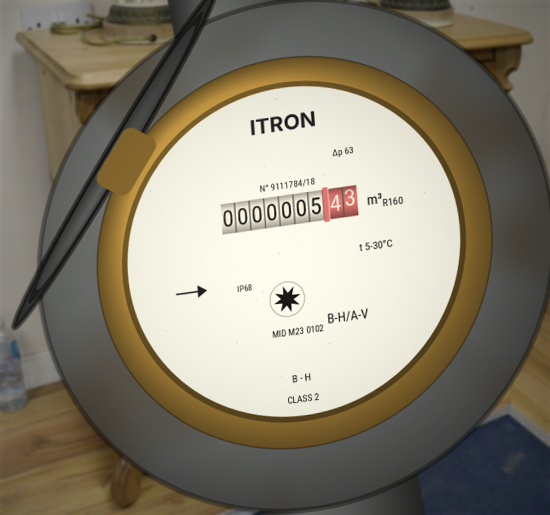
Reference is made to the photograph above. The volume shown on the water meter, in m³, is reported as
5.43 m³
